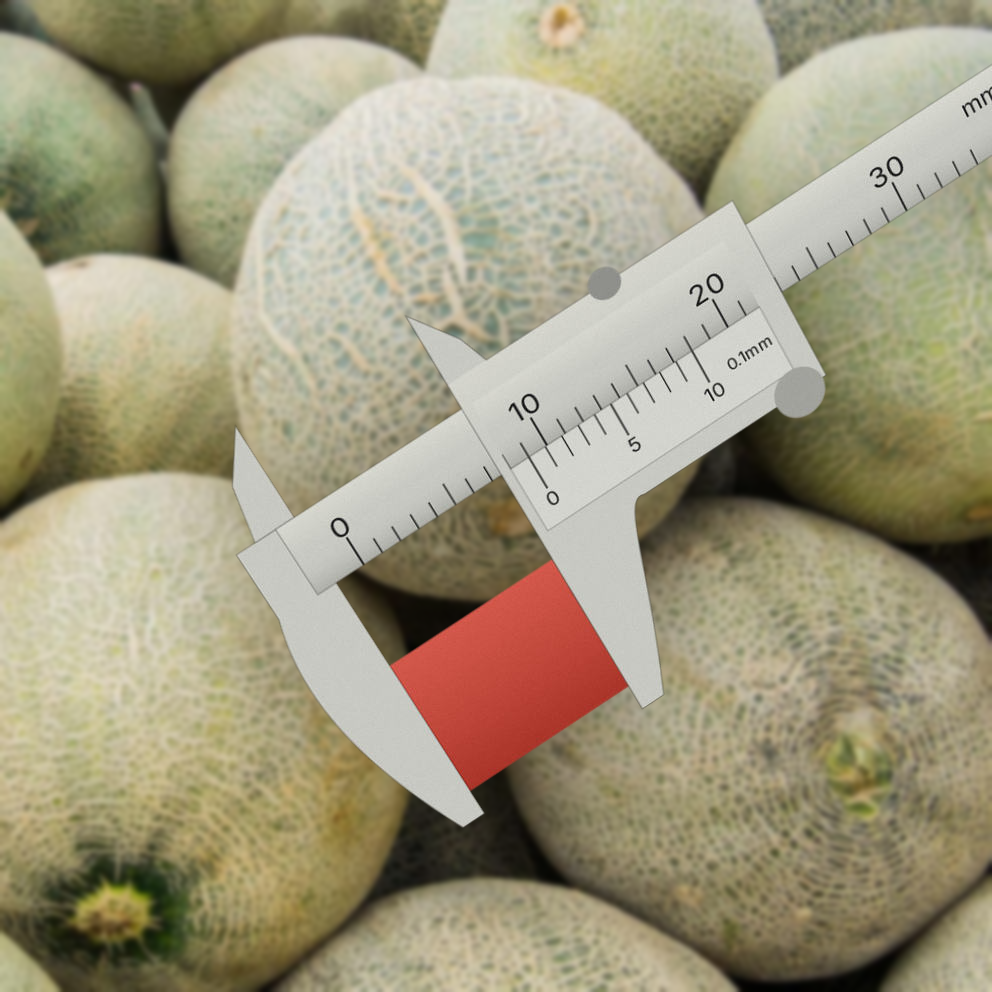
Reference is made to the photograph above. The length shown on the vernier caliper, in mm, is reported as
9.0 mm
